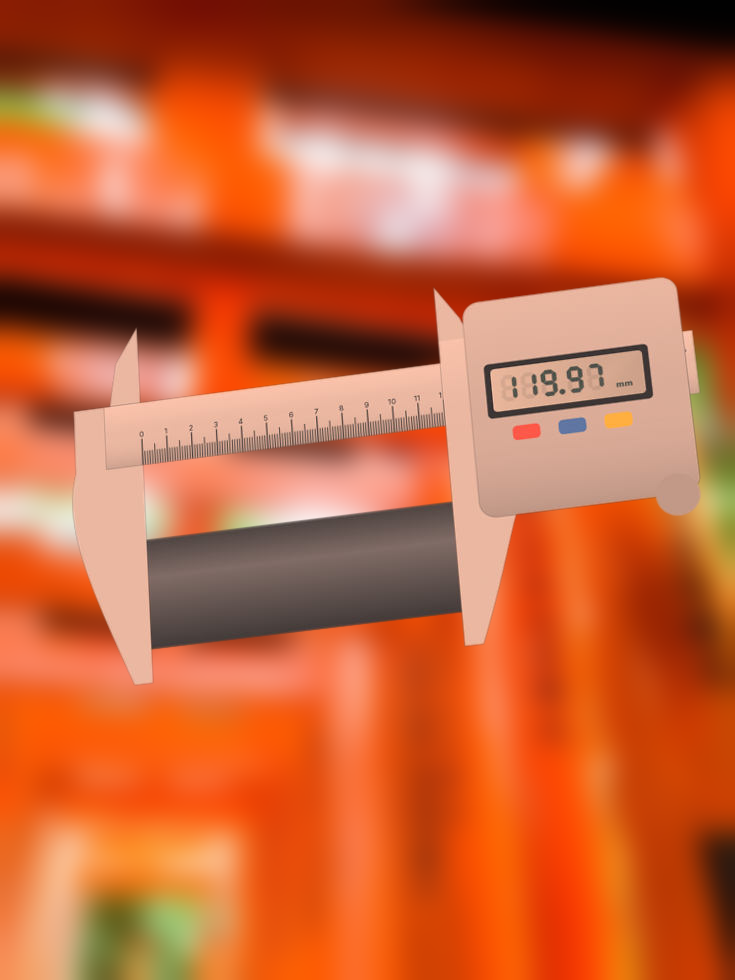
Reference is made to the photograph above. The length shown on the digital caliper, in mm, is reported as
119.97 mm
